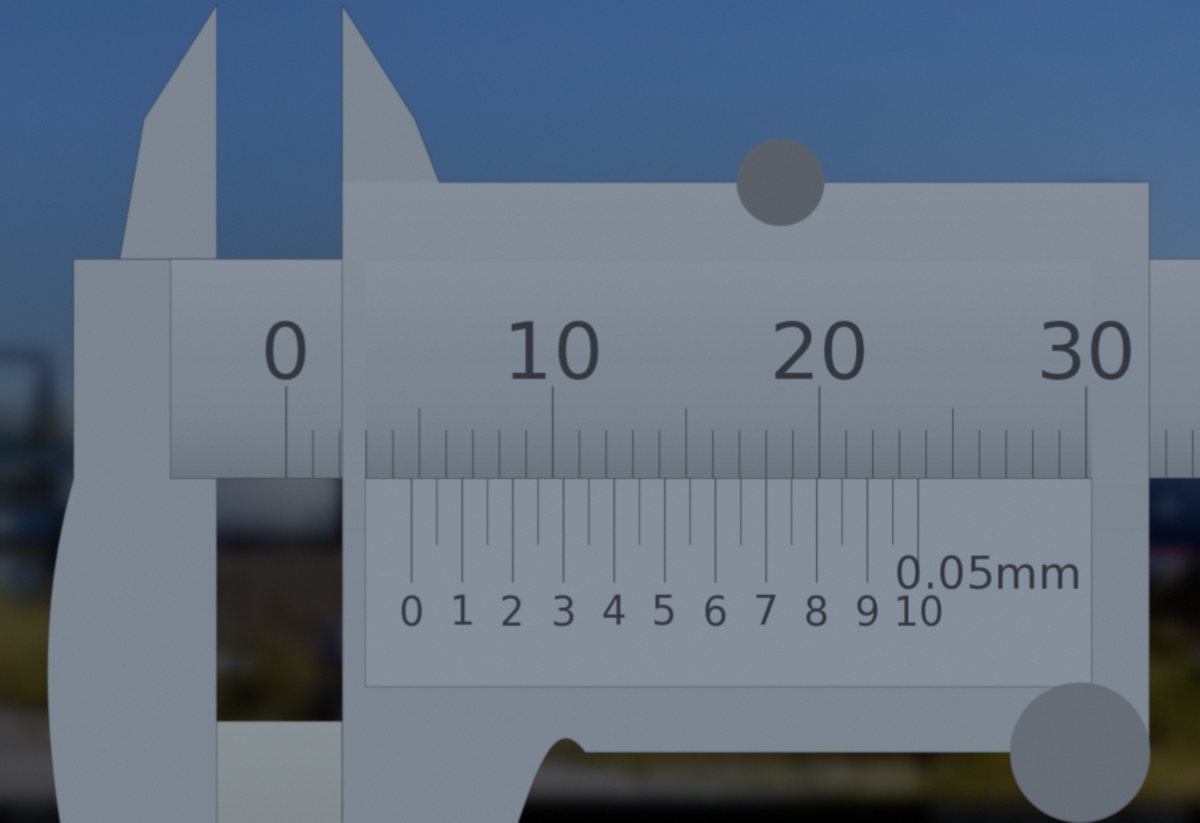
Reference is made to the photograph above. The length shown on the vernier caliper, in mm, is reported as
4.7 mm
